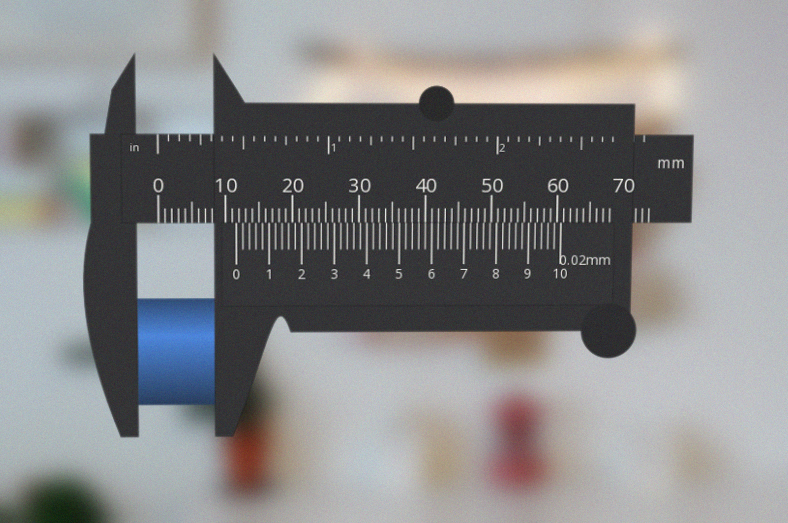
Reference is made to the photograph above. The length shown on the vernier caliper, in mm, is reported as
11.6 mm
